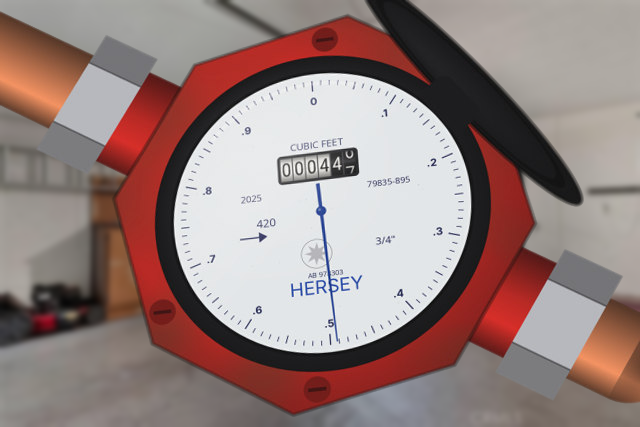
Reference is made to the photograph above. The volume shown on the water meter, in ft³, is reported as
446.49 ft³
